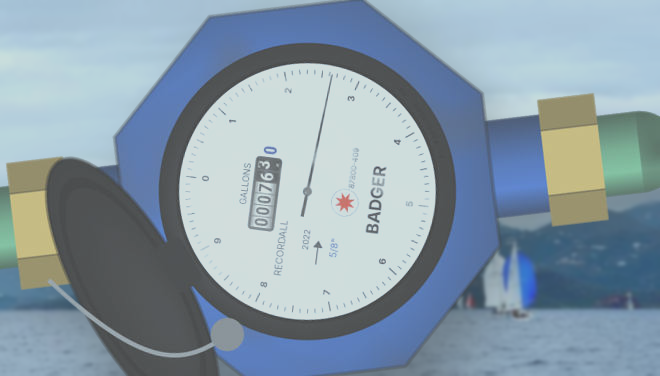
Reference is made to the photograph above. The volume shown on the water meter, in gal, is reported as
7632.6 gal
